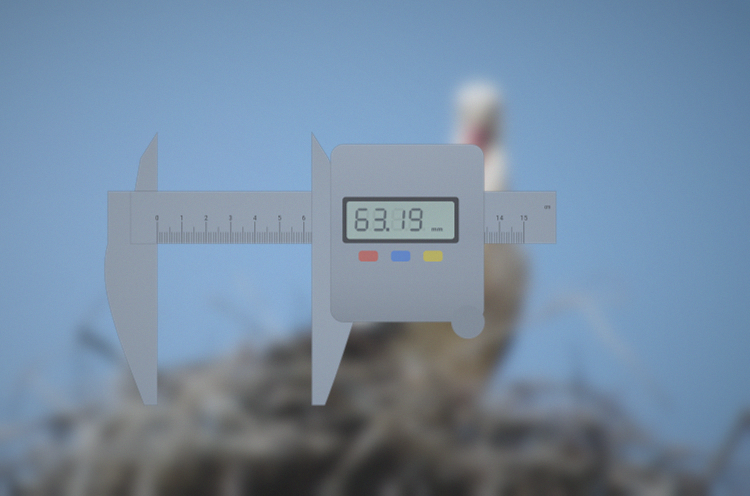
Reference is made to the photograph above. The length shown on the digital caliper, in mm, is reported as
63.19 mm
